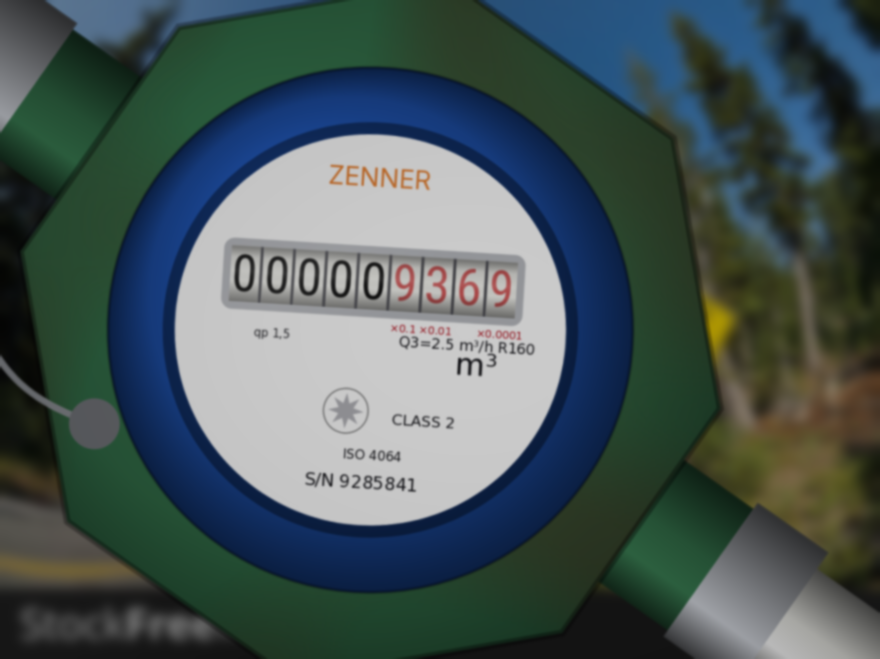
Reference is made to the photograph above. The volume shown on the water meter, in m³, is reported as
0.9369 m³
